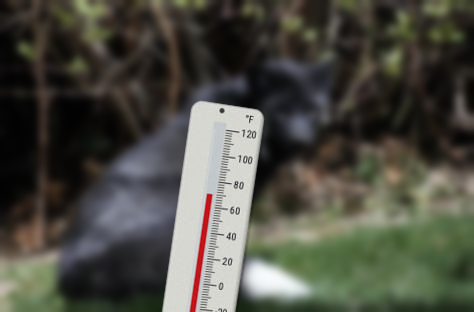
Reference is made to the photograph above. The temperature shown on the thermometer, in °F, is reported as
70 °F
